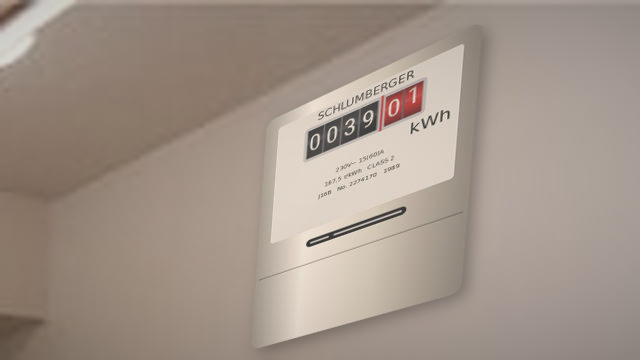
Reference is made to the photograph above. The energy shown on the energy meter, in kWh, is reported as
39.01 kWh
